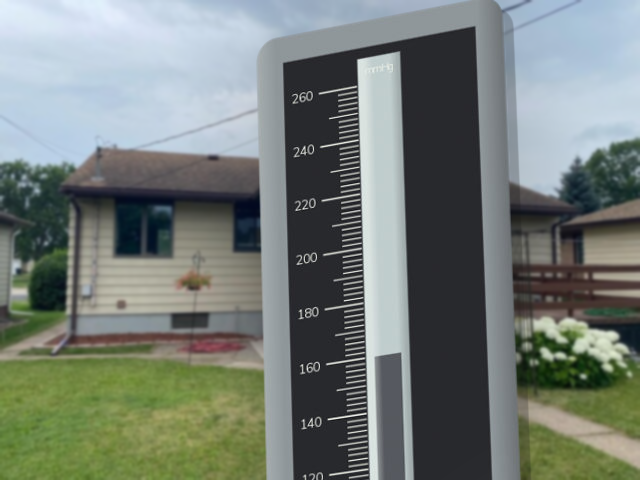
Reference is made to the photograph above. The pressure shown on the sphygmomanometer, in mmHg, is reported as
160 mmHg
